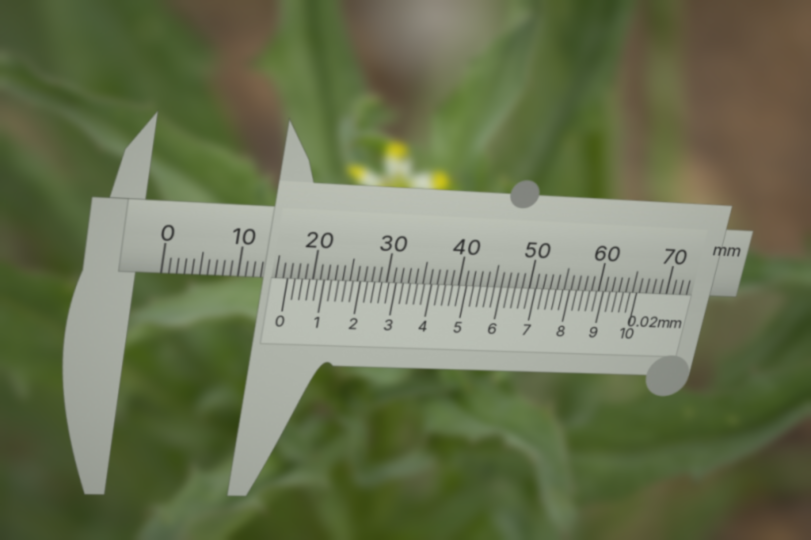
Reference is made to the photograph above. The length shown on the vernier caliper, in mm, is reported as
16.6 mm
